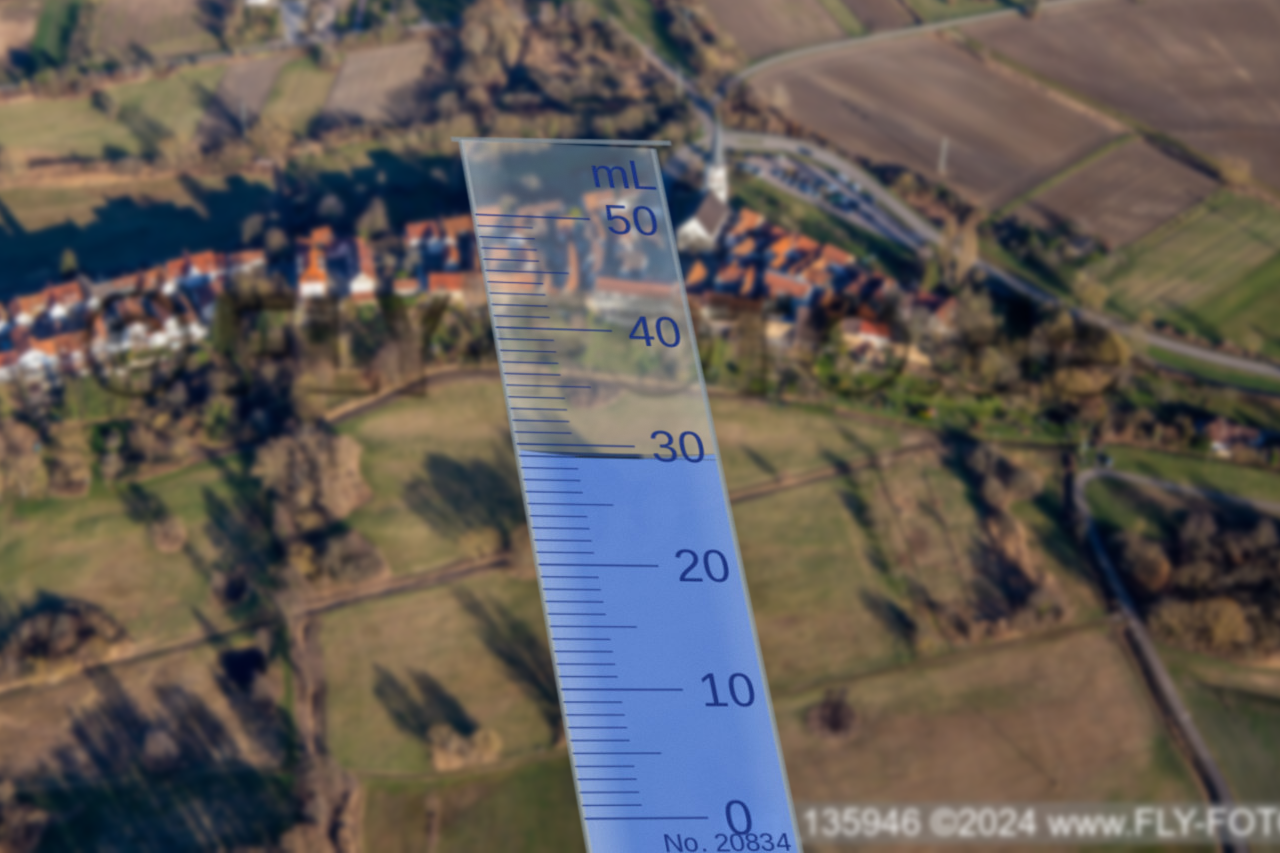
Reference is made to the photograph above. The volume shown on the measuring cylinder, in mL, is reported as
29 mL
